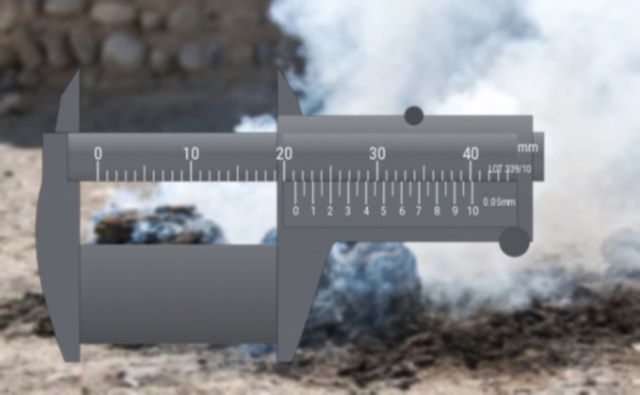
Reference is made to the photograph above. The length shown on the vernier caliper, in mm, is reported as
21.2 mm
